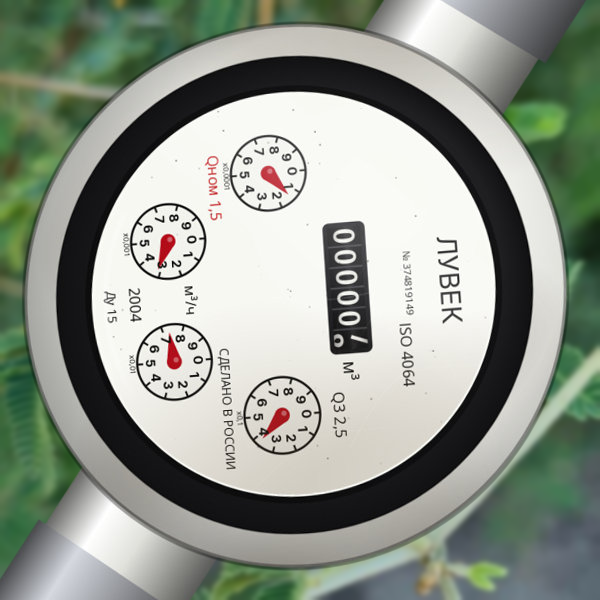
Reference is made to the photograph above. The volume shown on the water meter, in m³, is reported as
7.3731 m³
